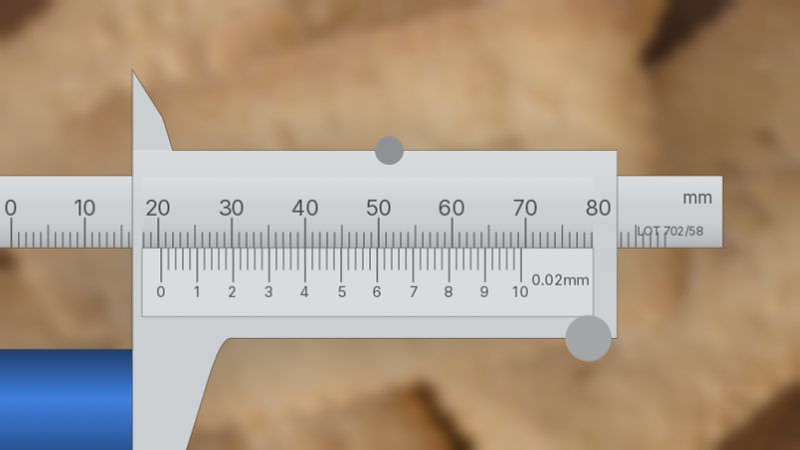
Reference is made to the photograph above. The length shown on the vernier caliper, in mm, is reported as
20.4 mm
